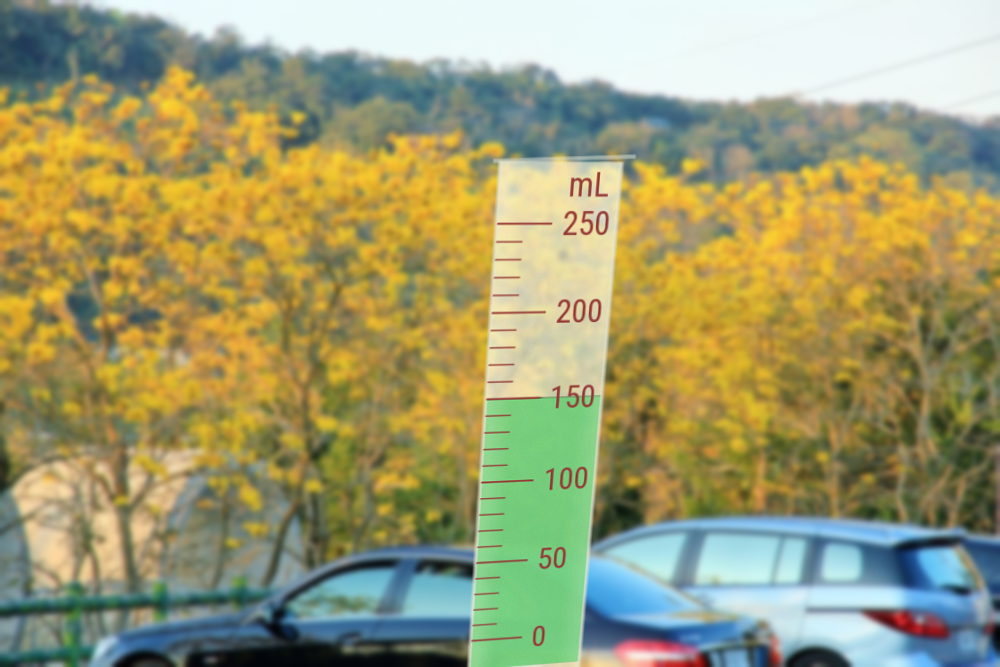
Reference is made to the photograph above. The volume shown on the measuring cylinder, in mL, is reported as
150 mL
